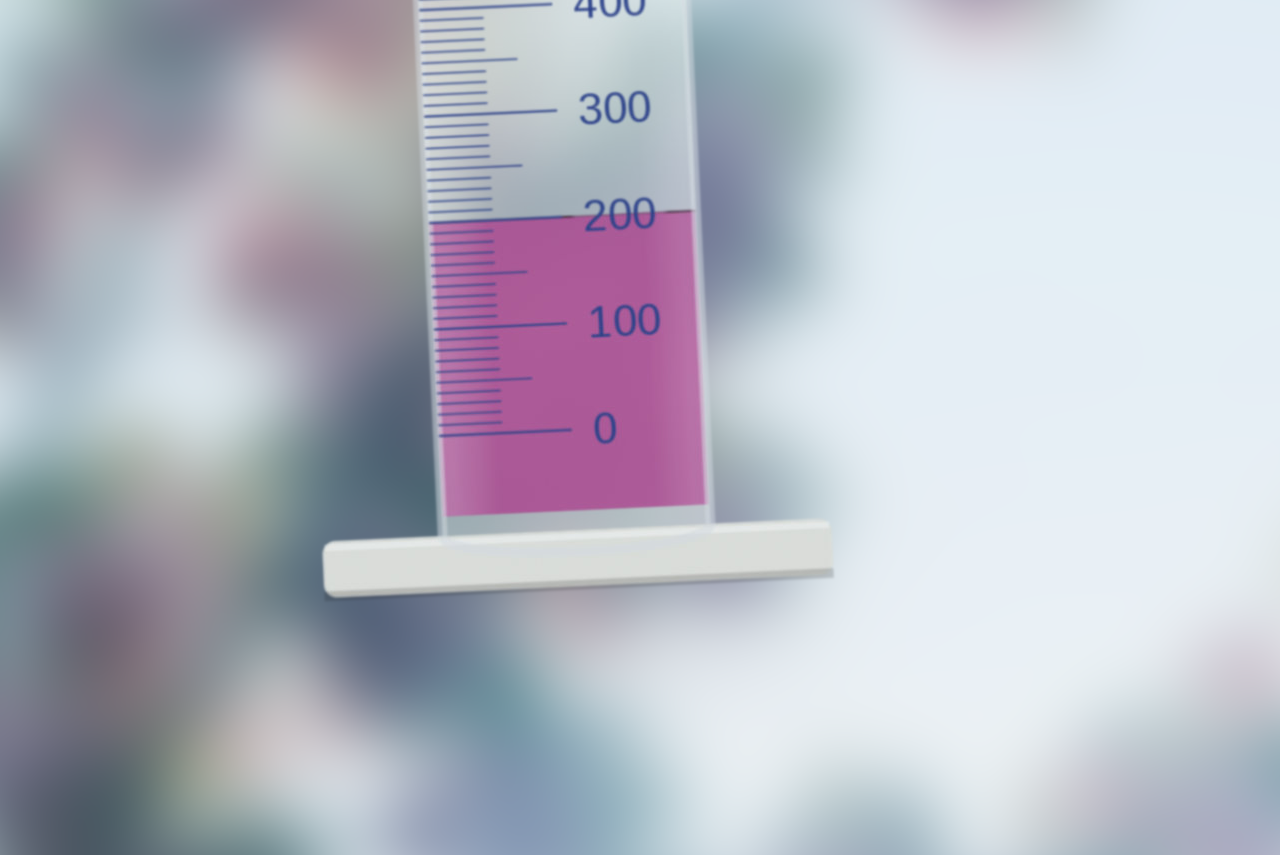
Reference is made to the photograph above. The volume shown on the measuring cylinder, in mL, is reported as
200 mL
